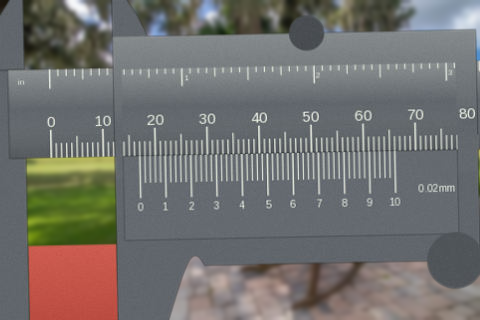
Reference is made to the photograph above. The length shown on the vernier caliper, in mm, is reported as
17.0 mm
